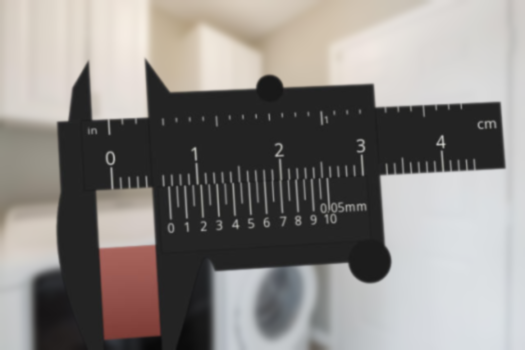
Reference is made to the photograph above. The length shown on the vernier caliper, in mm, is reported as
6.6 mm
